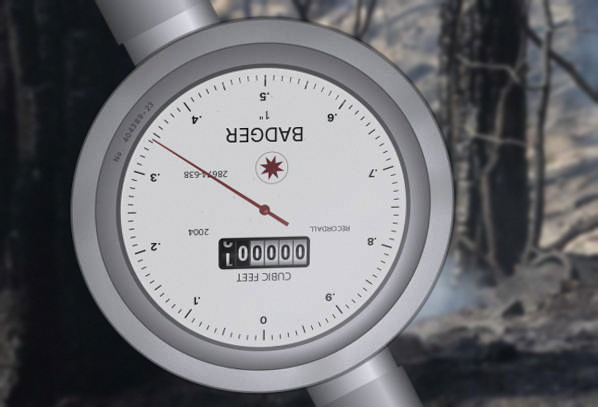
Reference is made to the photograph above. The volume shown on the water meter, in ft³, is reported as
1.34 ft³
